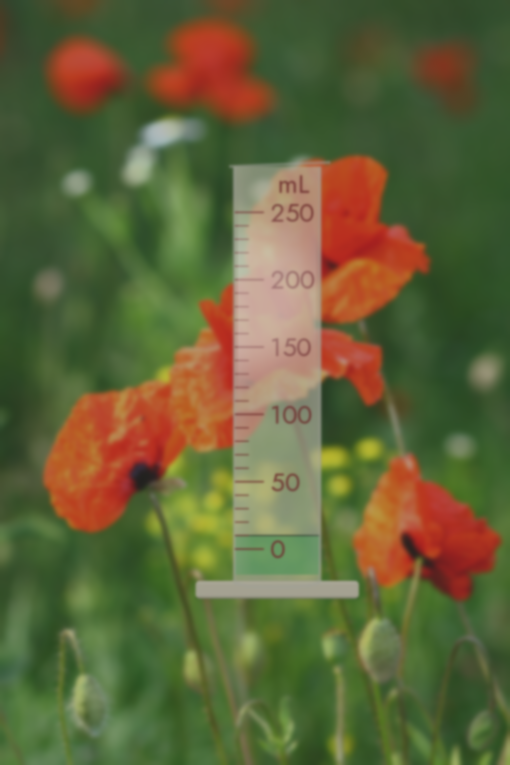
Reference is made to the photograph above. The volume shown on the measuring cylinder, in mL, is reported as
10 mL
